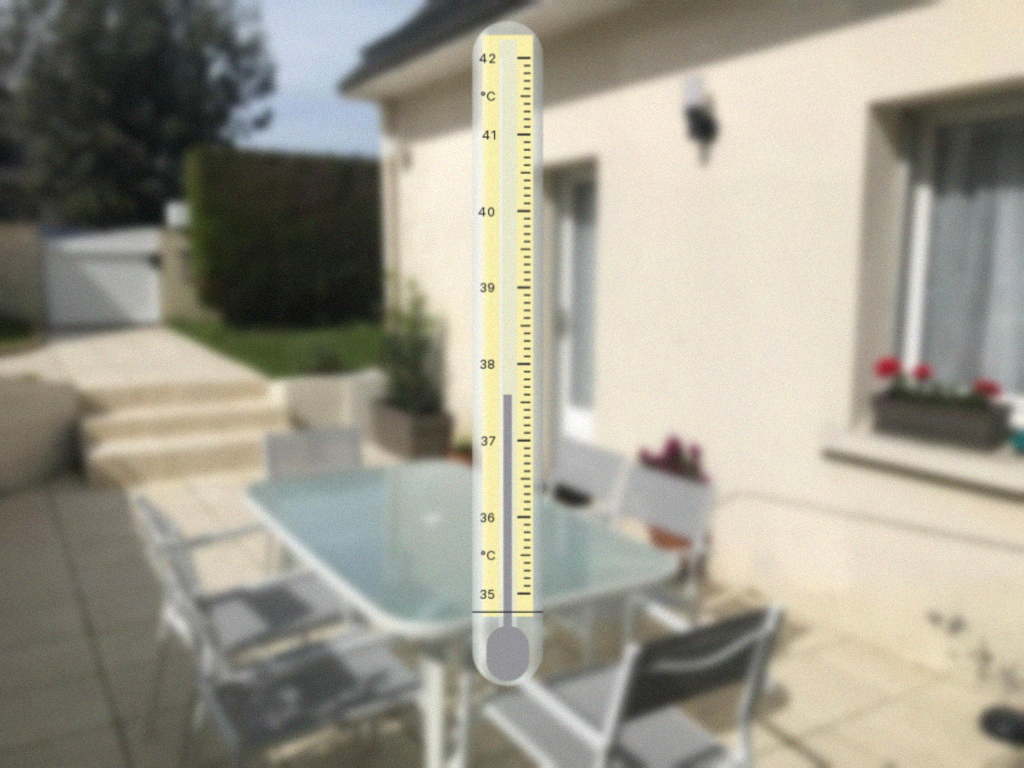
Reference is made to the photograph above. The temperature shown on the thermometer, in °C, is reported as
37.6 °C
